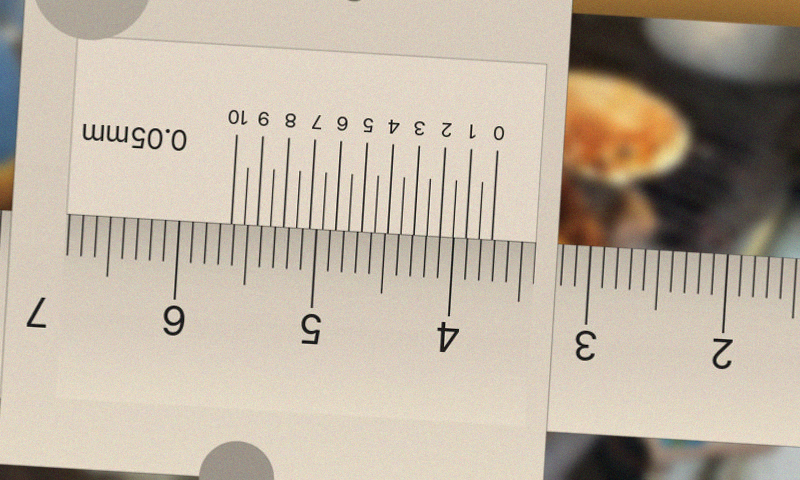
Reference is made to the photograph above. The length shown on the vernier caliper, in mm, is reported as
37.2 mm
